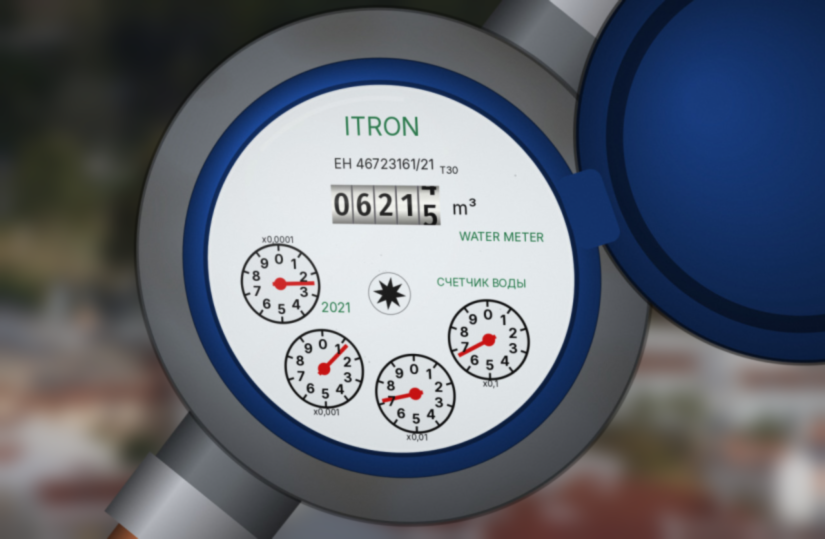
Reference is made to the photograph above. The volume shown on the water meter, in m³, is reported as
6214.6712 m³
